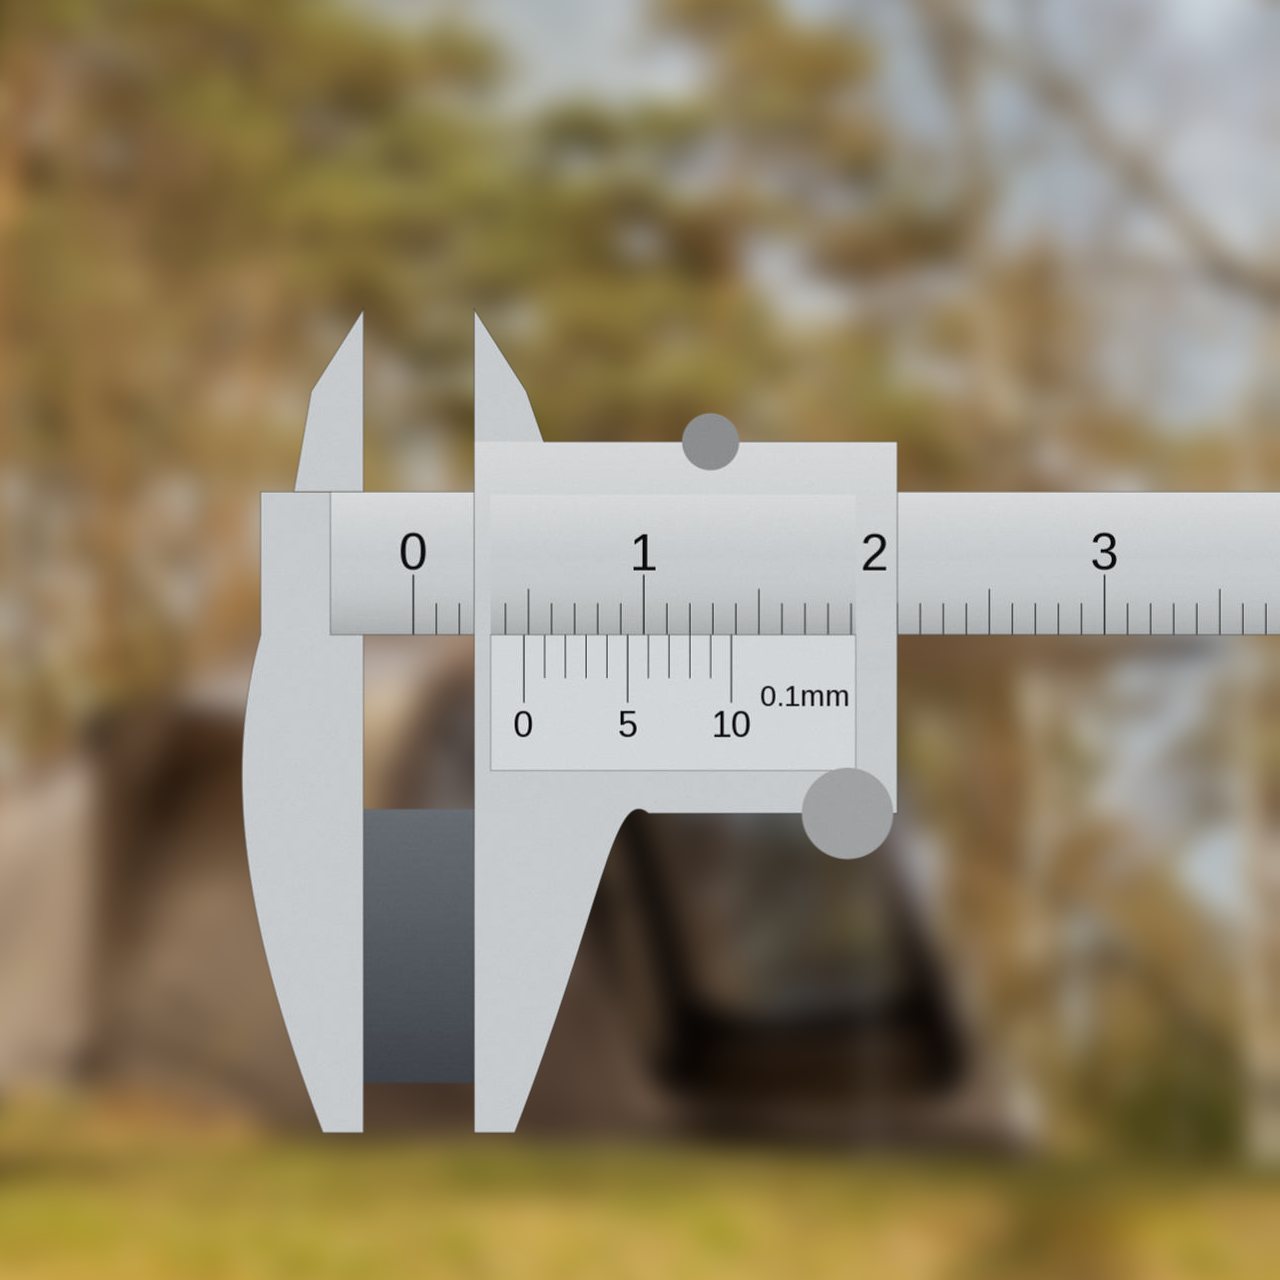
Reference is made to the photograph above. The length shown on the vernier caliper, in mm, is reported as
4.8 mm
